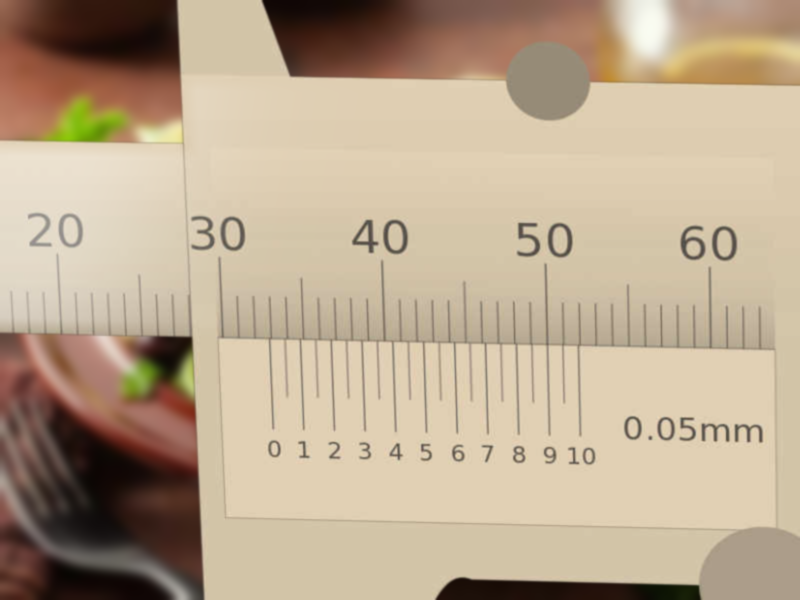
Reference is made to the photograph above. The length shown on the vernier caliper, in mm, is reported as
32.9 mm
